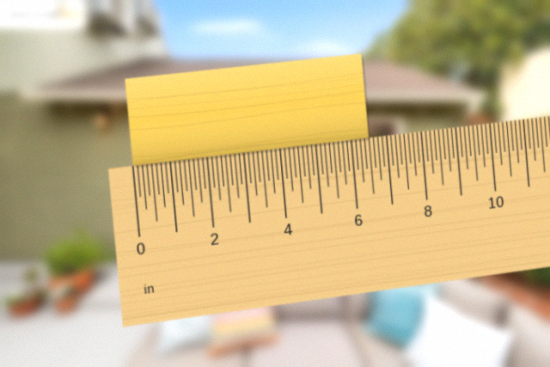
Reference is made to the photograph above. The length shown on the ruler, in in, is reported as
6.5 in
